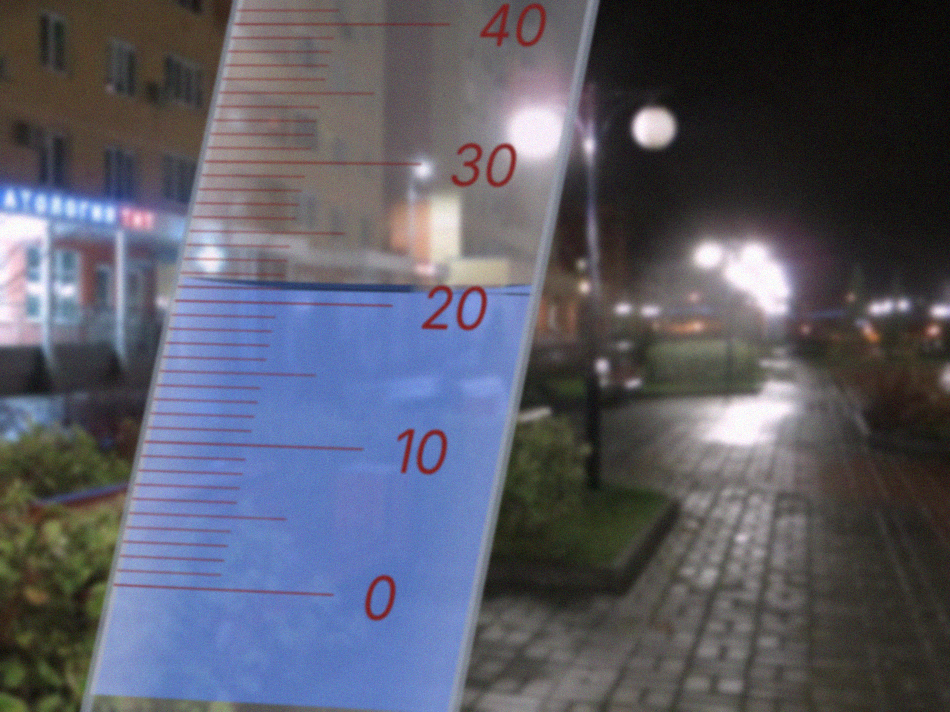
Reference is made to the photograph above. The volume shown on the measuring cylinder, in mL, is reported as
21 mL
